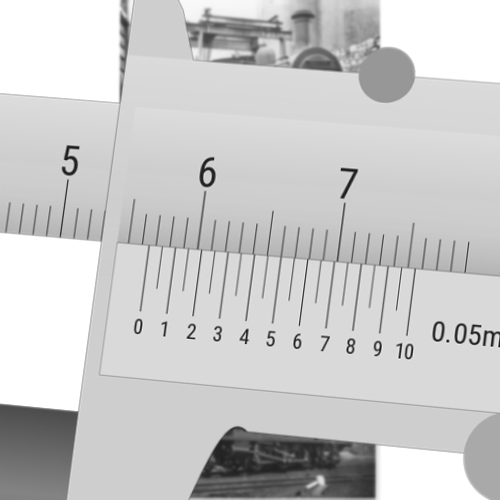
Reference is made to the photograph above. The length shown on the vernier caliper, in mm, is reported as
56.5 mm
